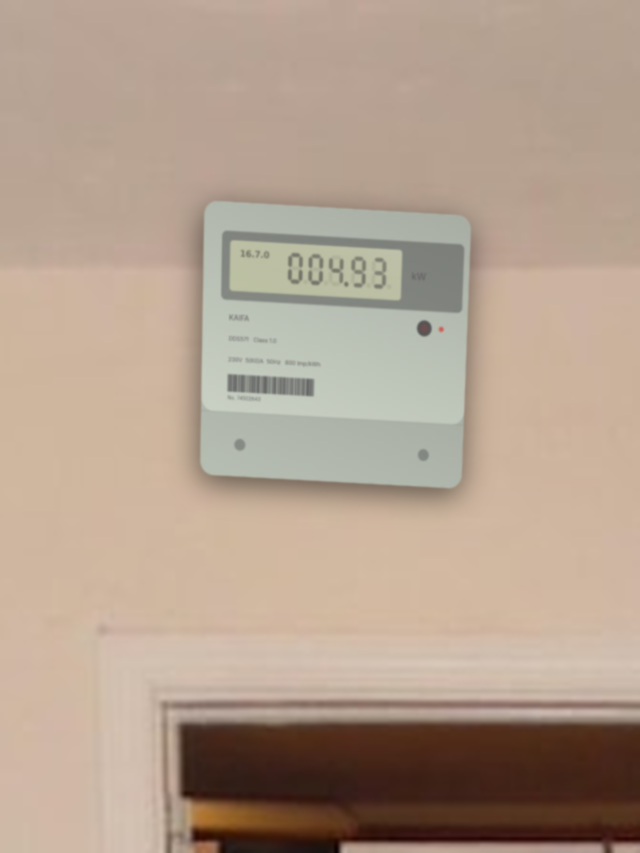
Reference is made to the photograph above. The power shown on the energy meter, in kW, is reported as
4.93 kW
